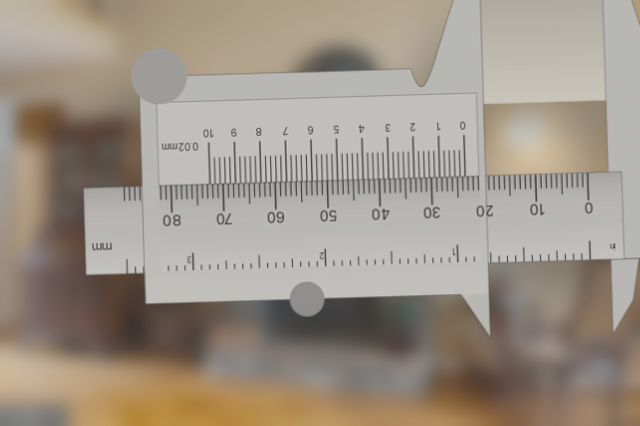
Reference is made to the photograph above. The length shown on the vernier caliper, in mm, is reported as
23.5 mm
